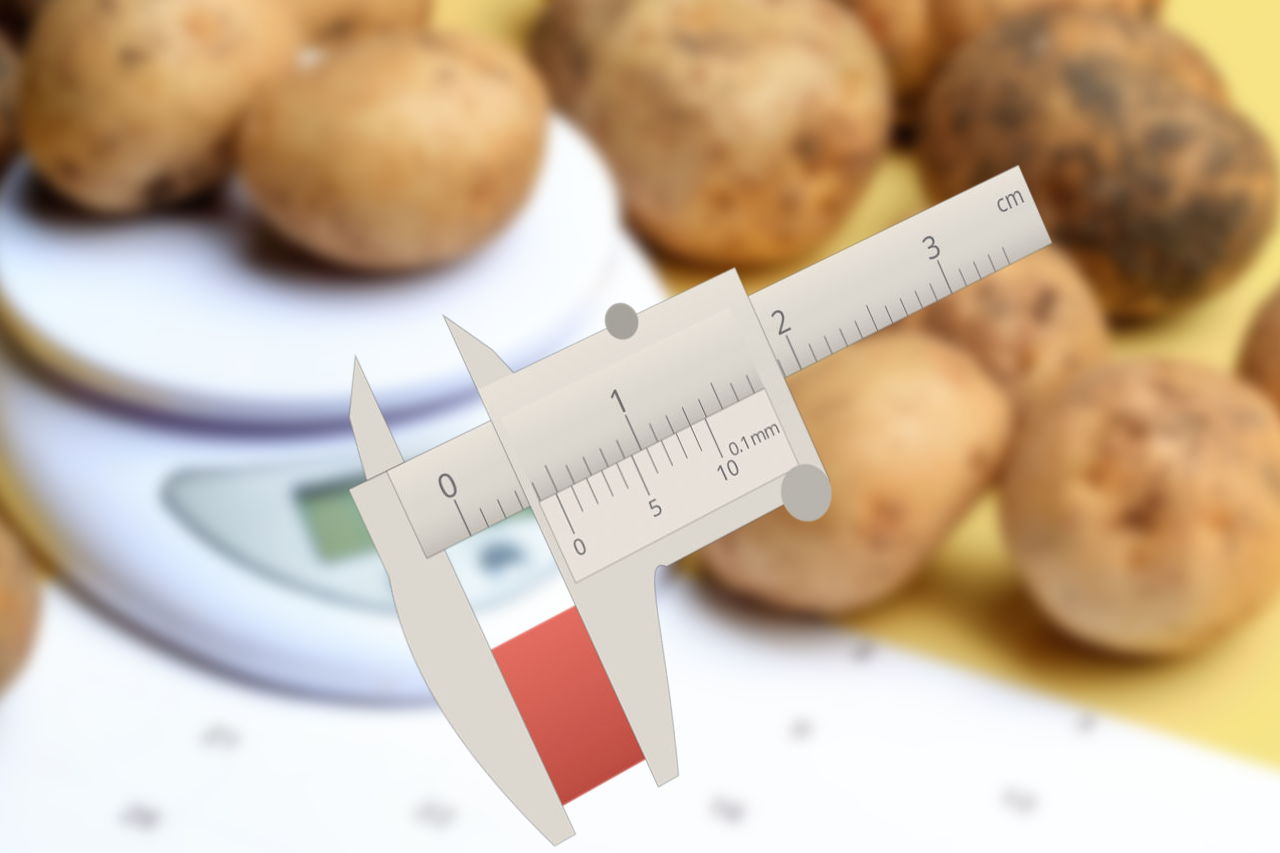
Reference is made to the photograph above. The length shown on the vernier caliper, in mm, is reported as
4.9 mm
